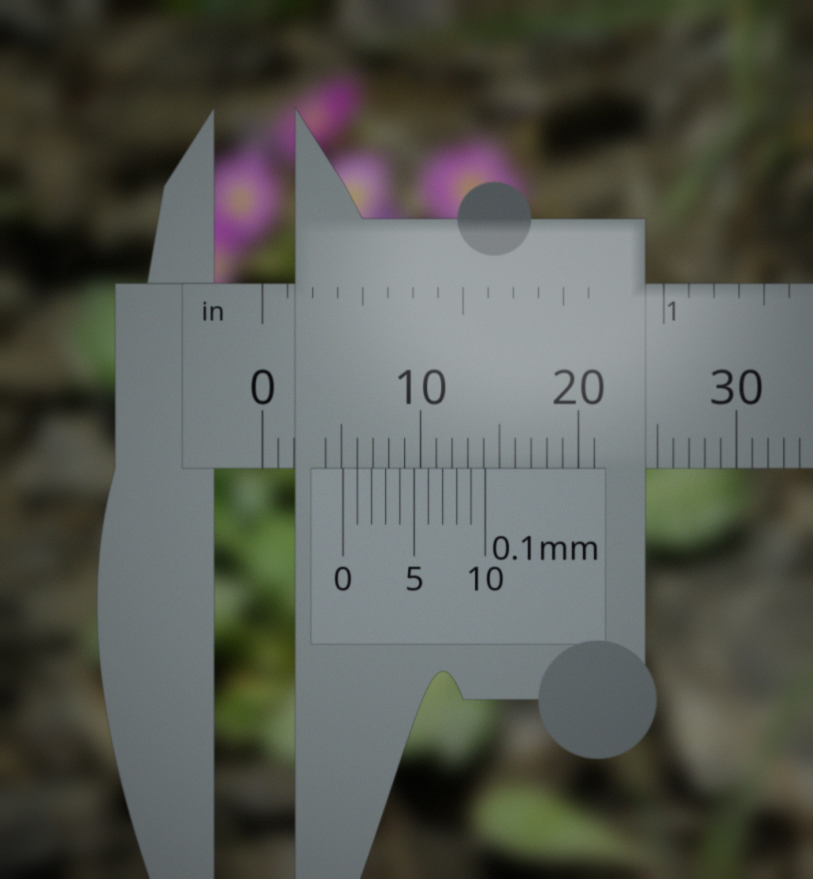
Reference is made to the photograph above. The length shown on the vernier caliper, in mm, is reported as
5.1 mm
